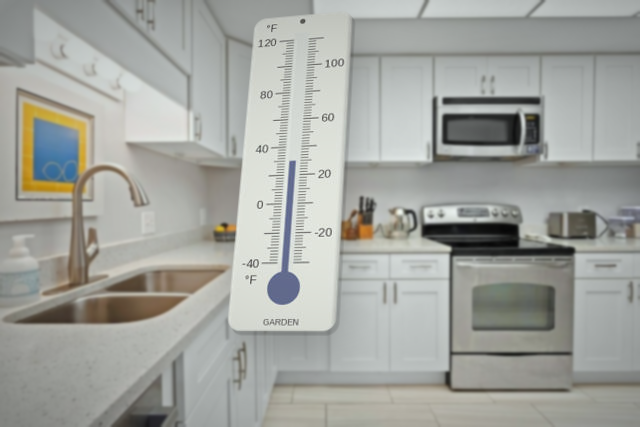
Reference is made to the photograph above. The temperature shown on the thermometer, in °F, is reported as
30 °F
